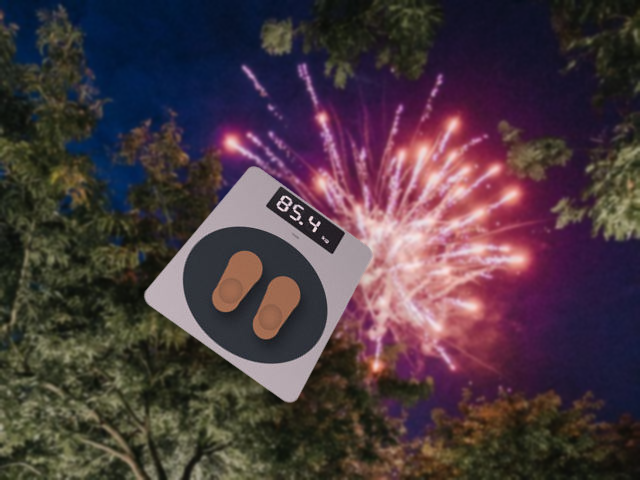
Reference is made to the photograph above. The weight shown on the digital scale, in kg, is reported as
85.4 kg
